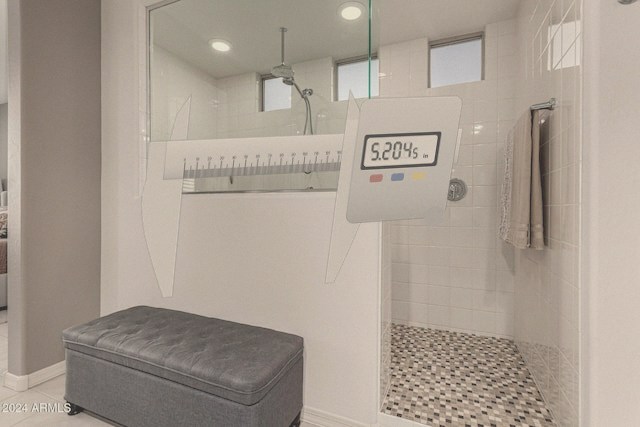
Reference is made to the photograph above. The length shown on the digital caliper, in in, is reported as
5.2045 in
